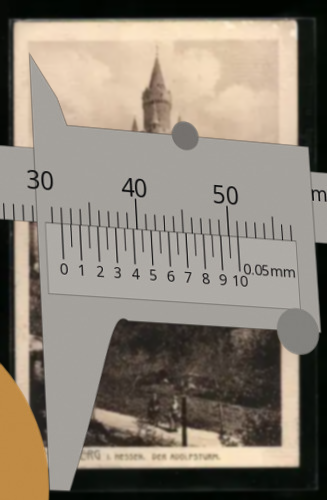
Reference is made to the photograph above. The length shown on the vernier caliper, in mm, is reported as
32.0 mm
